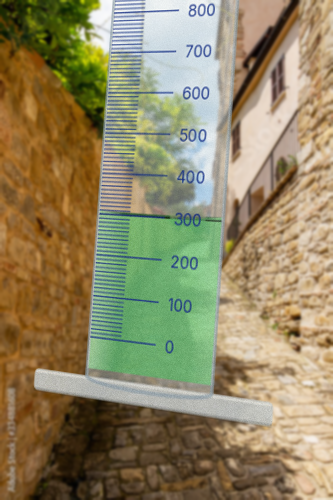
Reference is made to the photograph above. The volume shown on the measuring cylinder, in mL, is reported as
300 mL
